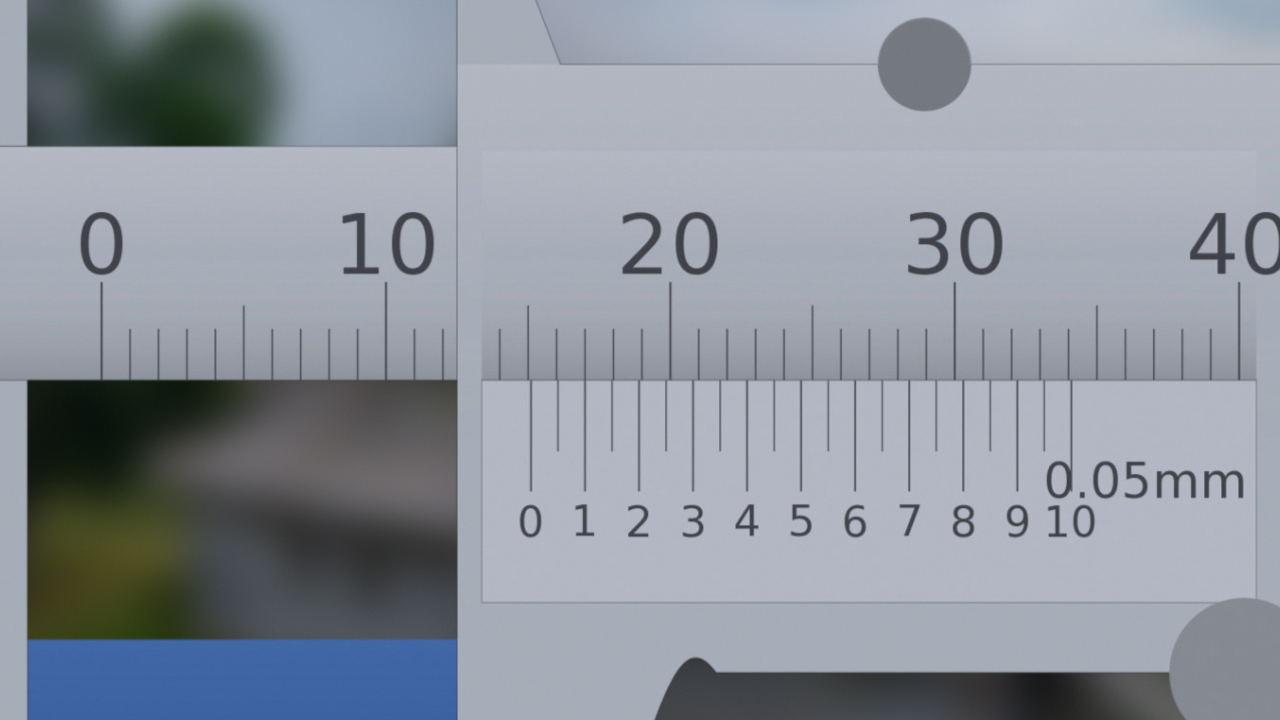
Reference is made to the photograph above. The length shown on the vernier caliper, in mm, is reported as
15.10 mm
